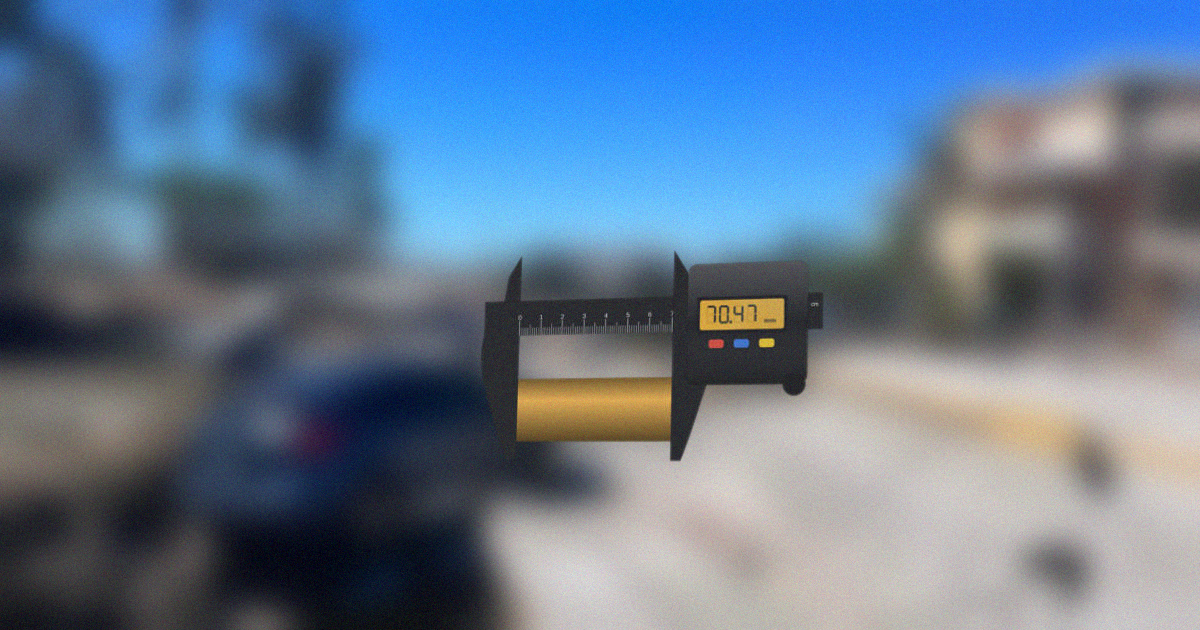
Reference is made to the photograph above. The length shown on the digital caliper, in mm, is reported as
70.47 mm
